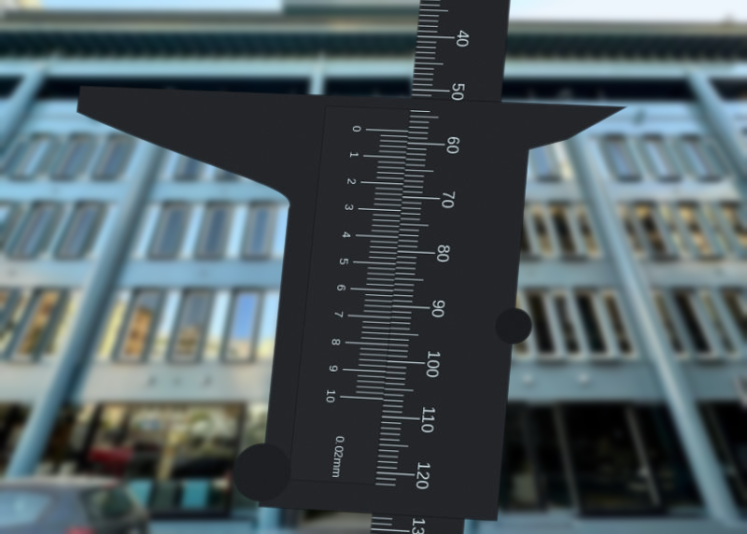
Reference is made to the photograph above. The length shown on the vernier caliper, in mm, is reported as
57.8 mm
